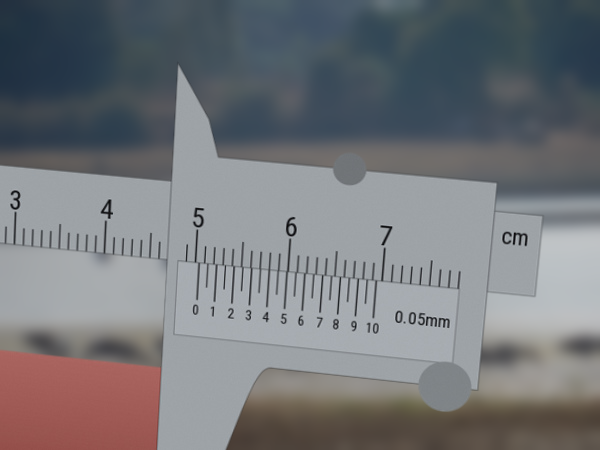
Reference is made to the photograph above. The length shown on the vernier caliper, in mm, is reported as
50.4 mm
